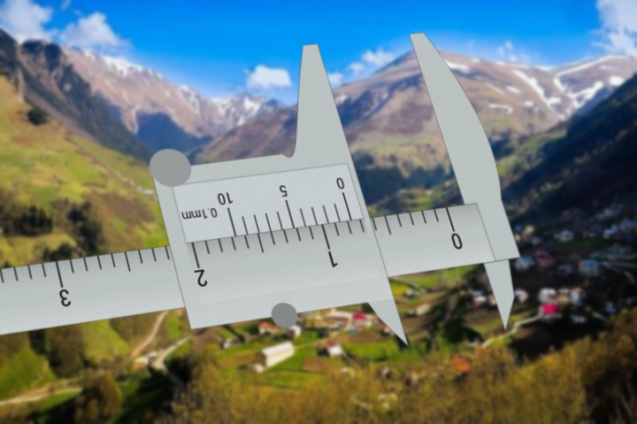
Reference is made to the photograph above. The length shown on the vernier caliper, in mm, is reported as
7.7 mm
